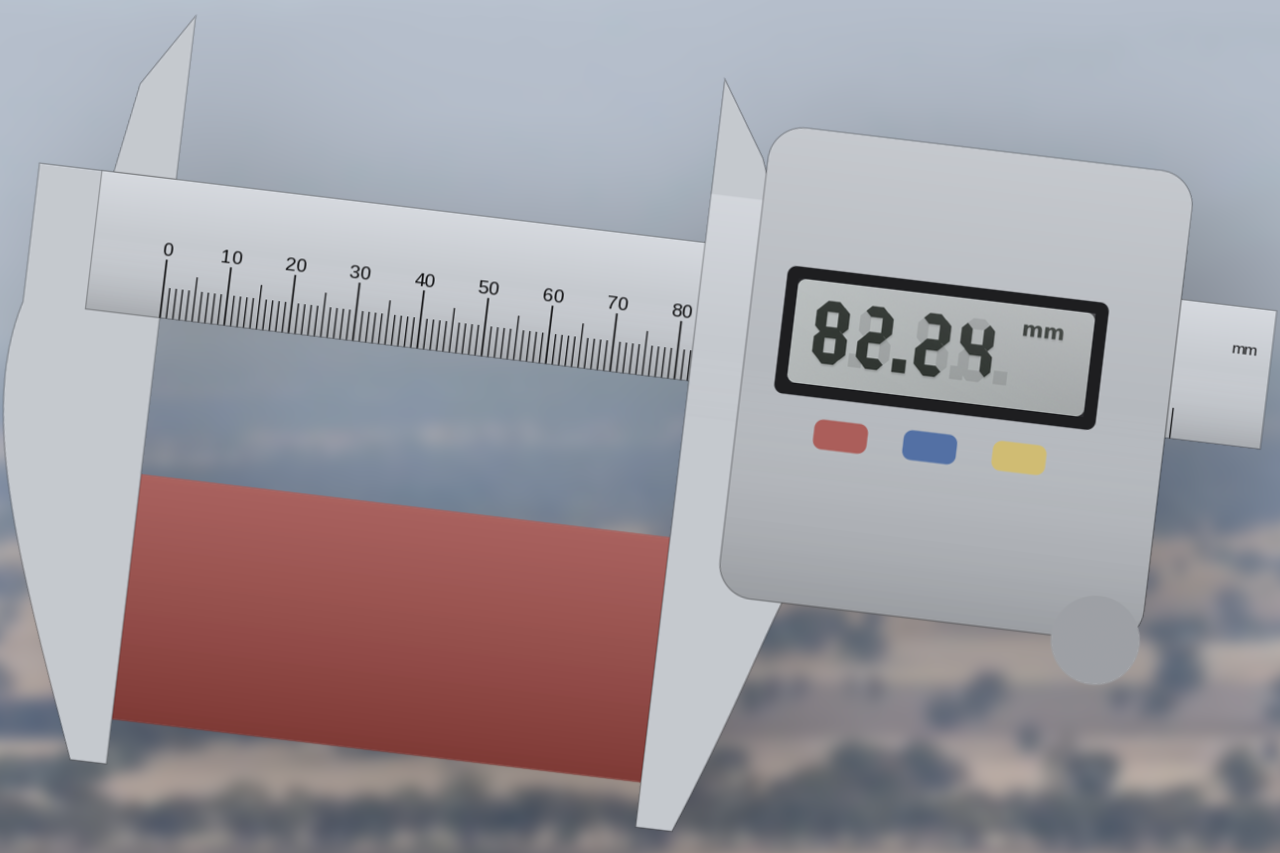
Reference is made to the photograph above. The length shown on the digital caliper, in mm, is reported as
82.24 mm
